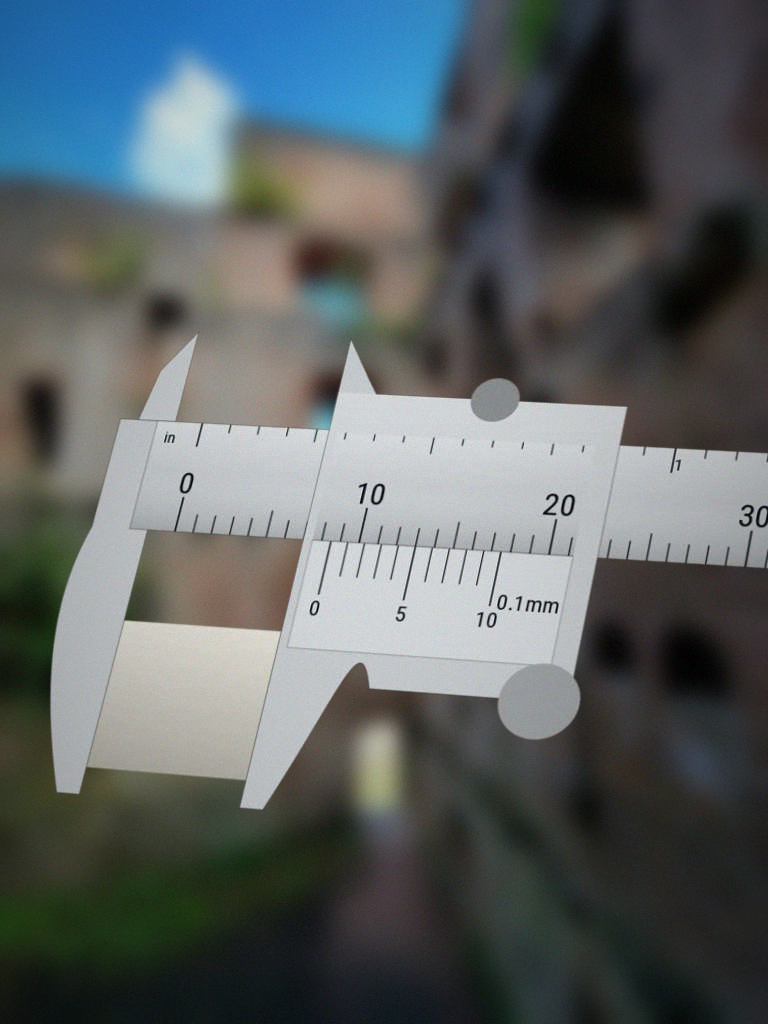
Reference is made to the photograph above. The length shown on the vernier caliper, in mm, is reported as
8.5 mm
